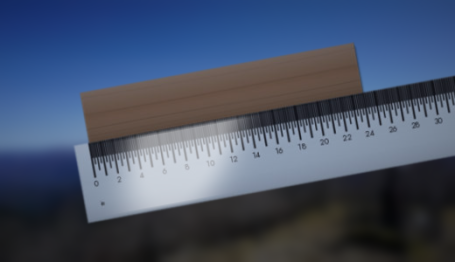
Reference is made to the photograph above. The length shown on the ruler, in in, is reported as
24 in
